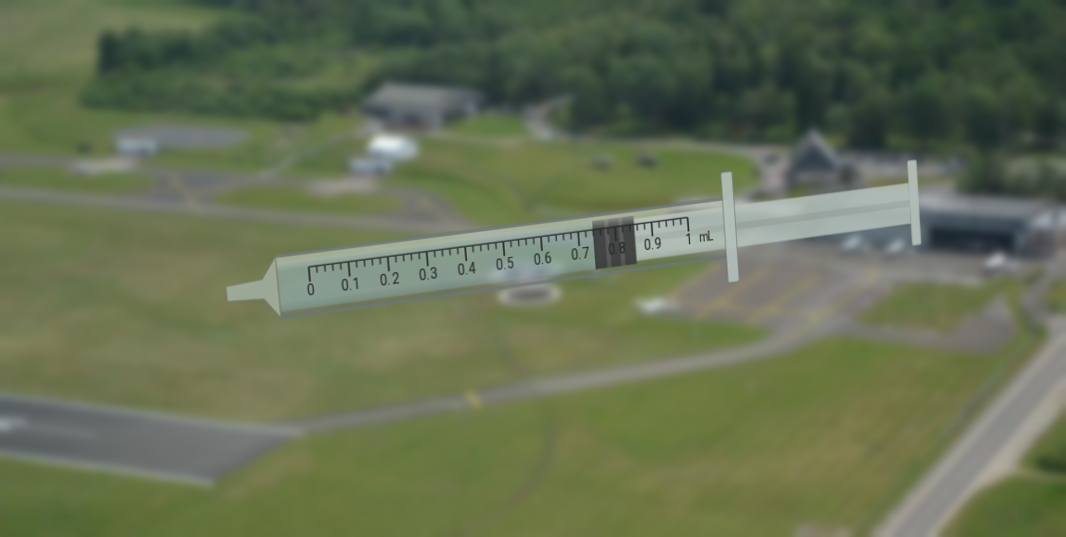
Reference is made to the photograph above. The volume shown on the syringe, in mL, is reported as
0.74 mL
